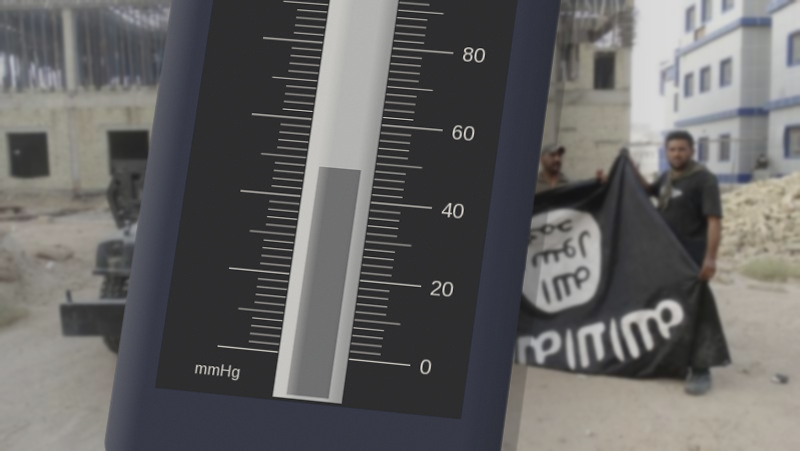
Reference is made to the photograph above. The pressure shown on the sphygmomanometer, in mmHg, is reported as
48 mmHg
